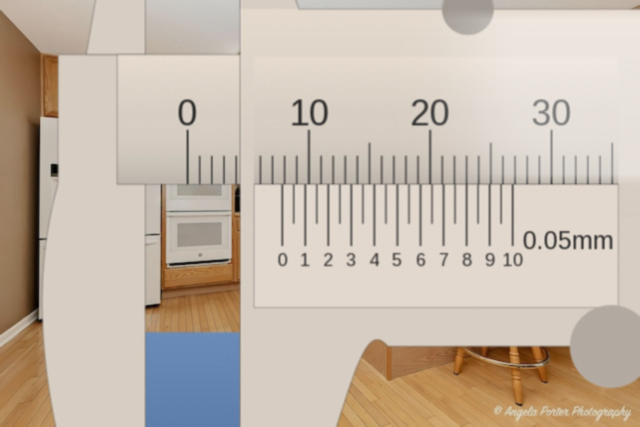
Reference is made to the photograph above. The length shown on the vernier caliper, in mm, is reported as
7.8 mm
